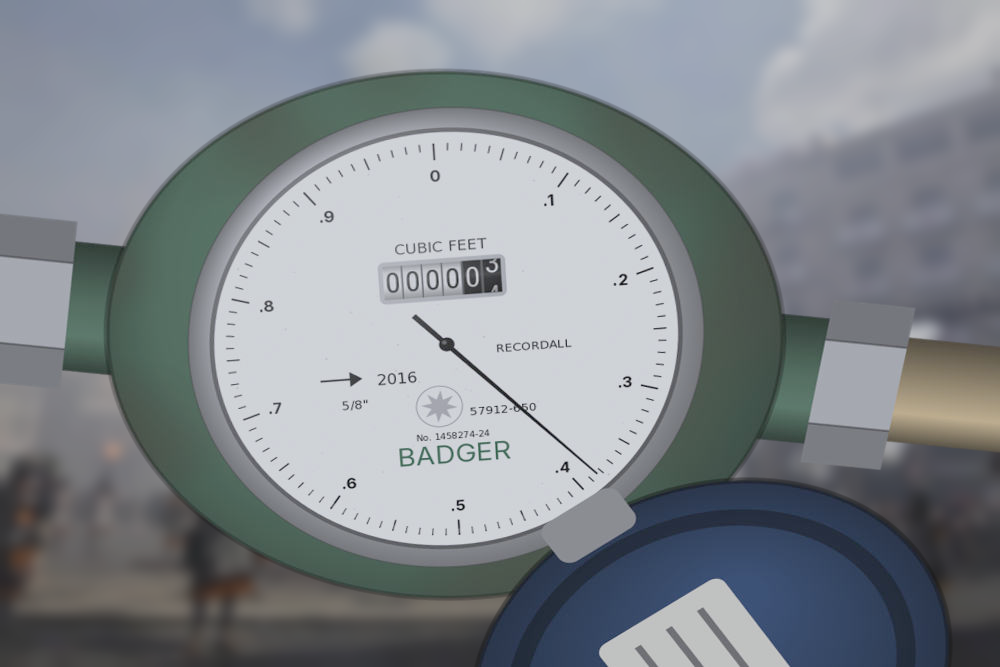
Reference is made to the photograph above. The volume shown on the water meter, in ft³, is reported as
3.38 ft³
